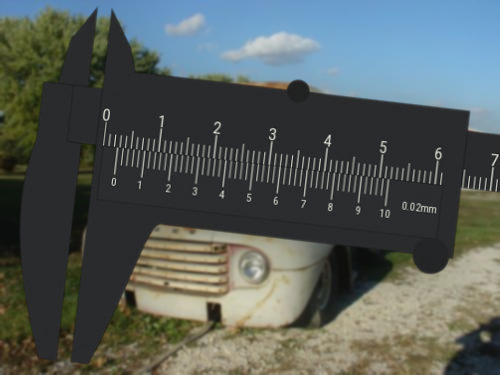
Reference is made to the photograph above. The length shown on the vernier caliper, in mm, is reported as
2.6 mm
